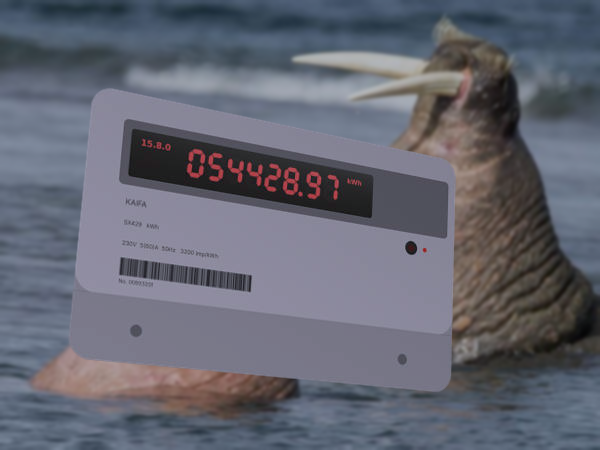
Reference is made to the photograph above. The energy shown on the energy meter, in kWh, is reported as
54428.97 kWh
